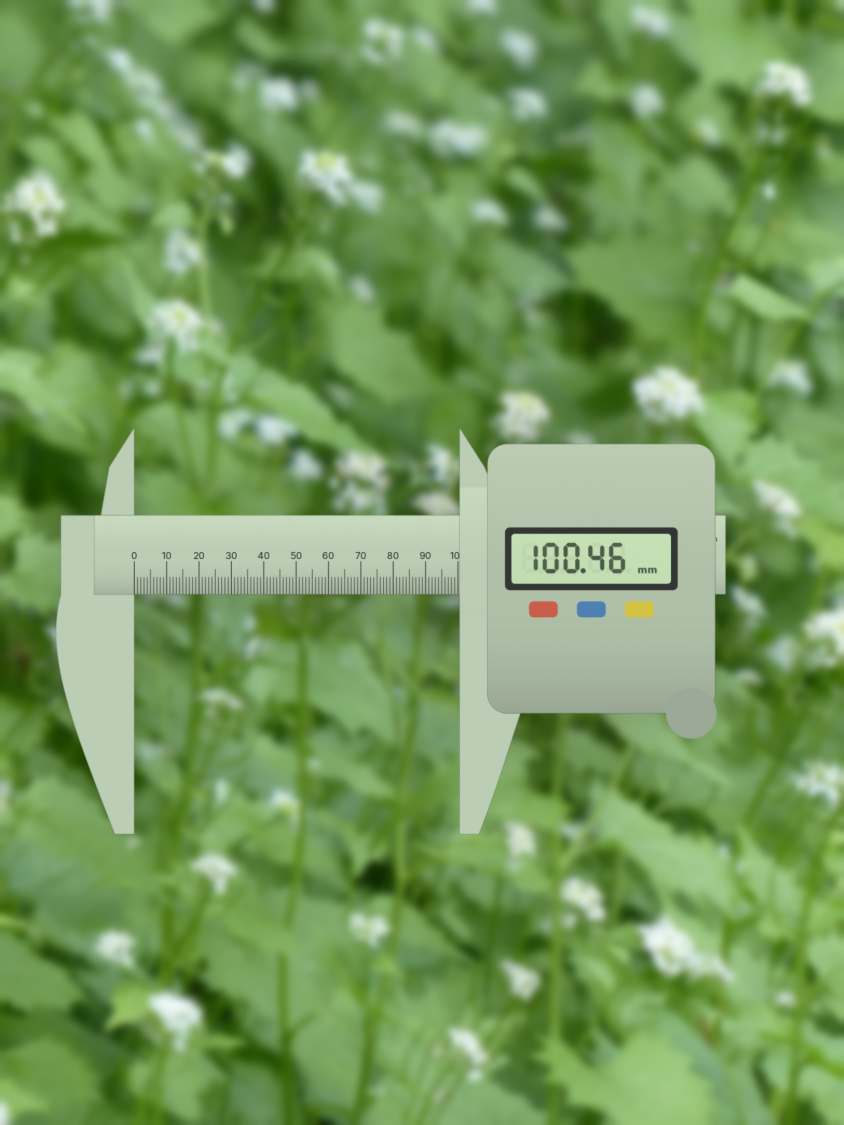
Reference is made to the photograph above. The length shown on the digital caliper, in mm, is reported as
100.46 mm
